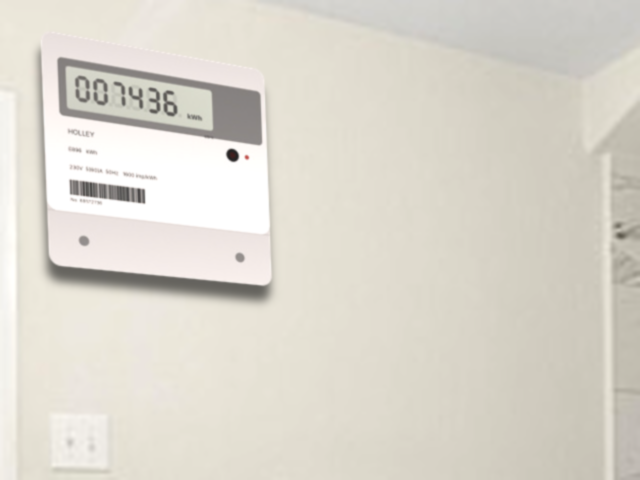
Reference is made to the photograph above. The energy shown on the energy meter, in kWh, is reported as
7436 kWh
